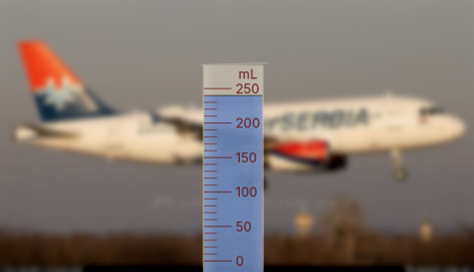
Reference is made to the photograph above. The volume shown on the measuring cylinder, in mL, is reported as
240 mL
